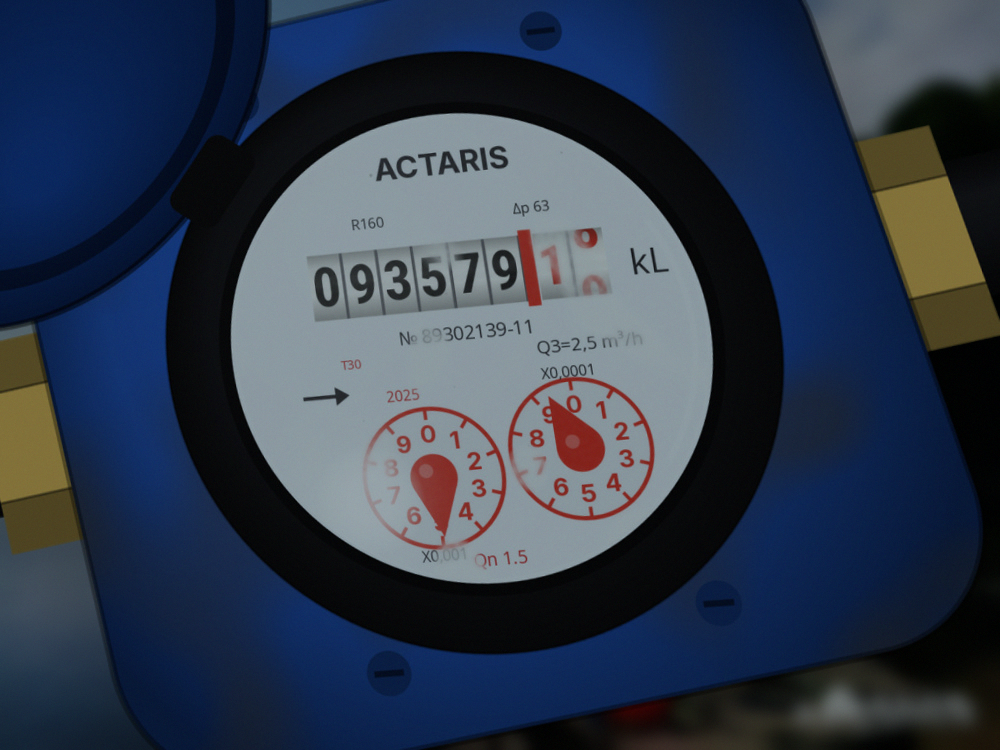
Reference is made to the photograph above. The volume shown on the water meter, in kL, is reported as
93579.1849 kL
